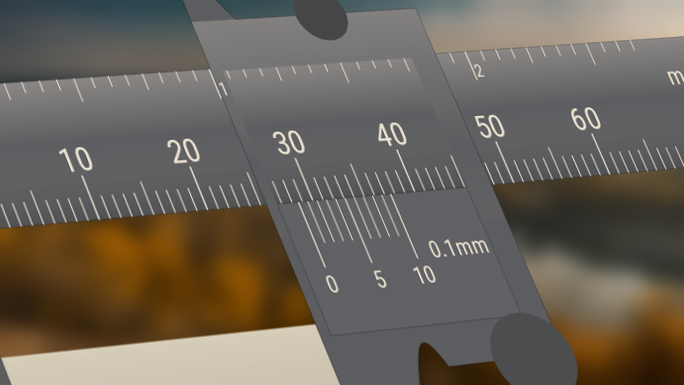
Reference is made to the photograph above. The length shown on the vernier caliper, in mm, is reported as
28.6 mm
